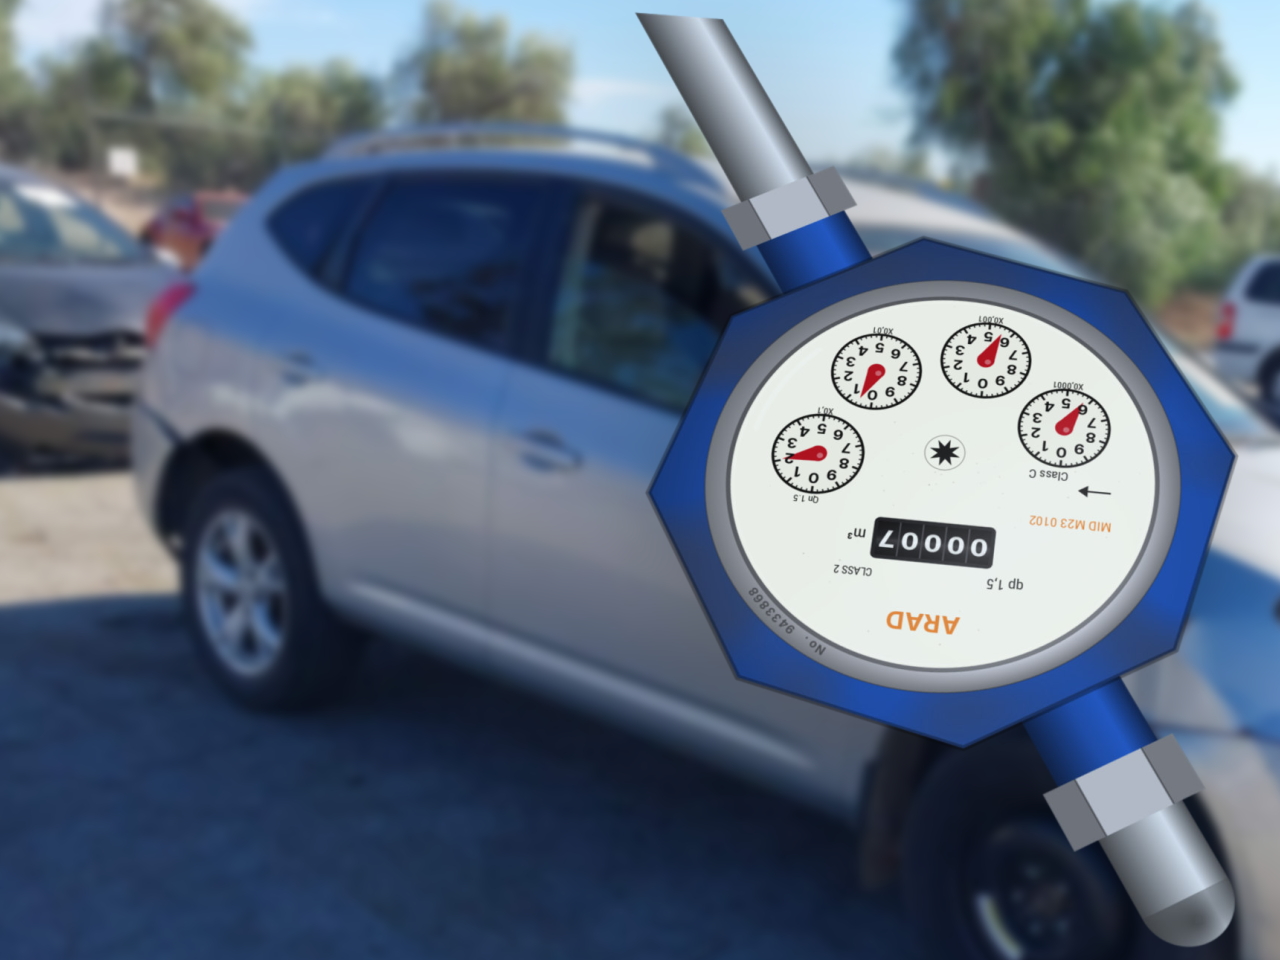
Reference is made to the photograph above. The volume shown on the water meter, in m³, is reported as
7.2055 m³
